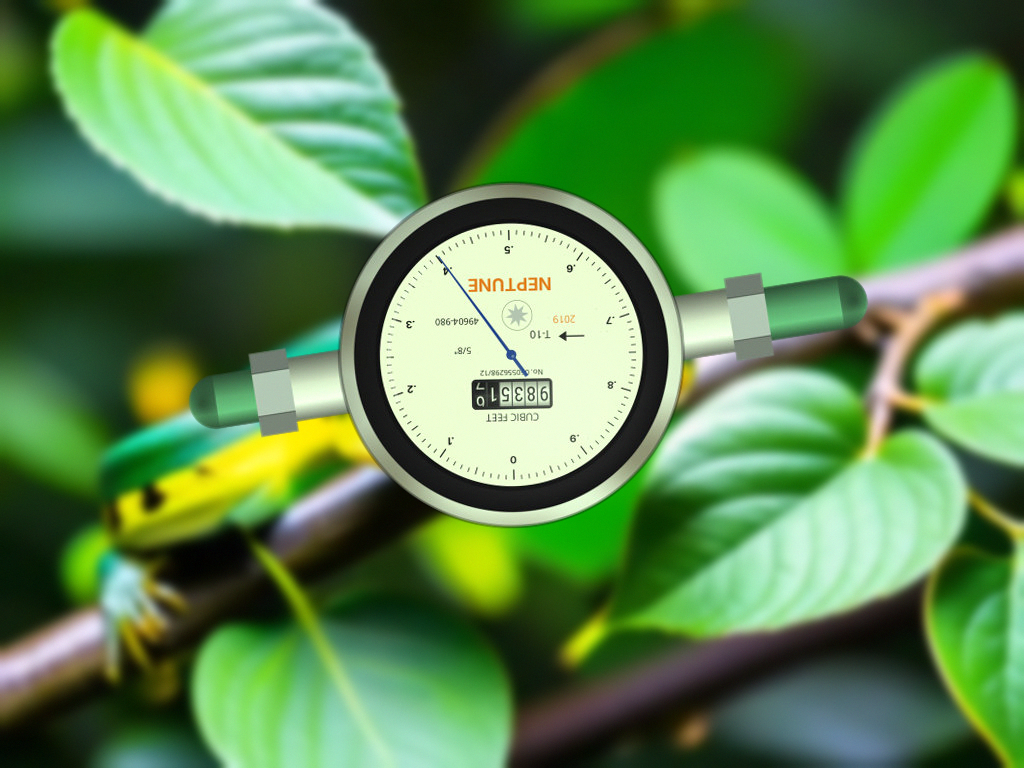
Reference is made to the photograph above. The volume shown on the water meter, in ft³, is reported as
983516.40 ft³
